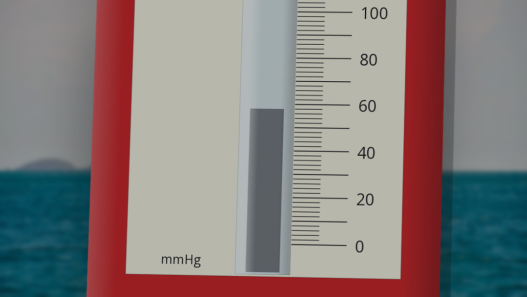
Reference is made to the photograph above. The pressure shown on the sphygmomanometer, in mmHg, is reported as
58 mmHg
